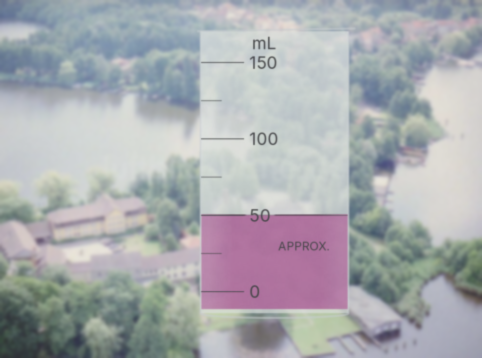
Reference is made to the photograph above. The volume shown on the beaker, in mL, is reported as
50 mL
